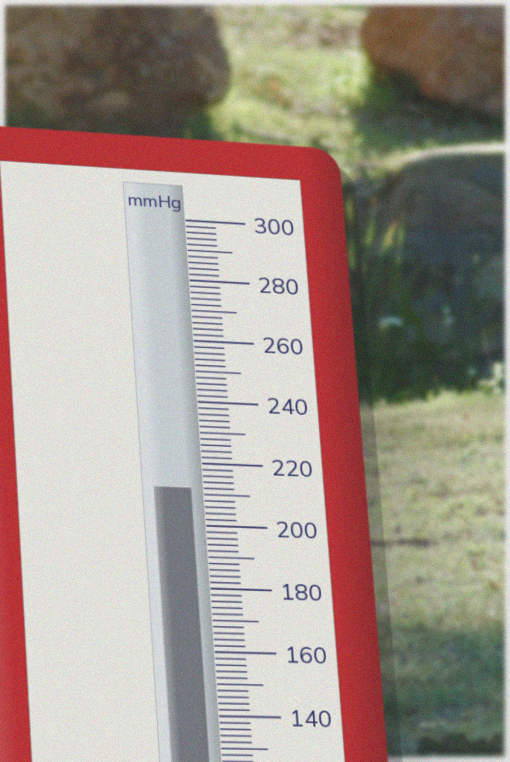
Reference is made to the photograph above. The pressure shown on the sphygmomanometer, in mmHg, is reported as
212 mmHg
